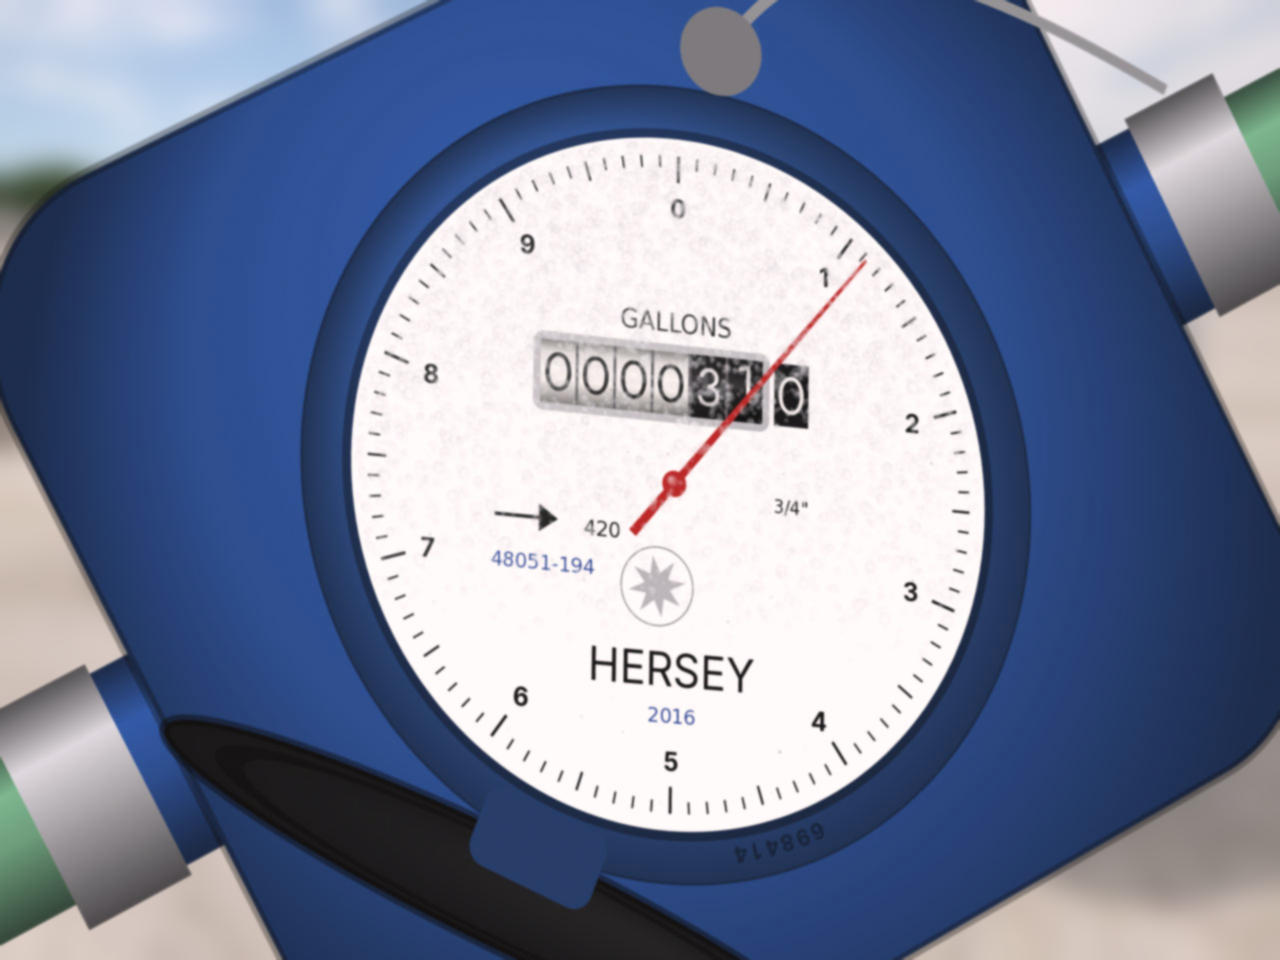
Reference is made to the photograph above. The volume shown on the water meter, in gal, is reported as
311.1 gal
